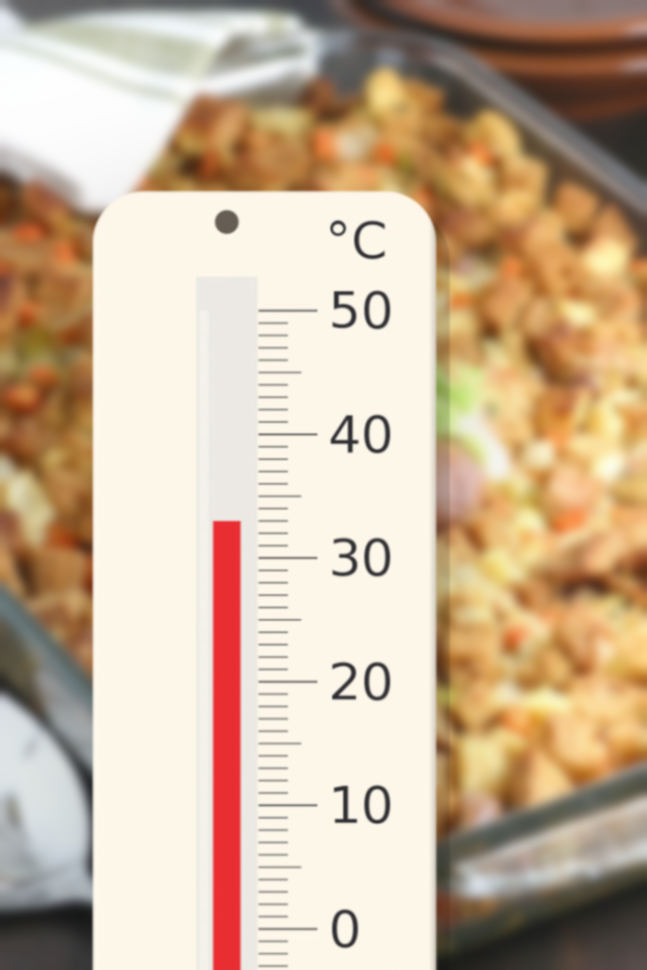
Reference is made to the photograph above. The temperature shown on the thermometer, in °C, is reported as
33 °C
